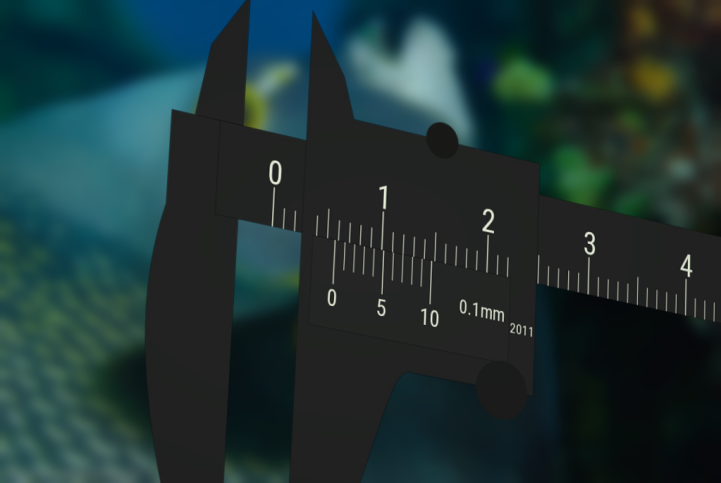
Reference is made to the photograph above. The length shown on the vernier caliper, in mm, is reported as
5.7 mm
